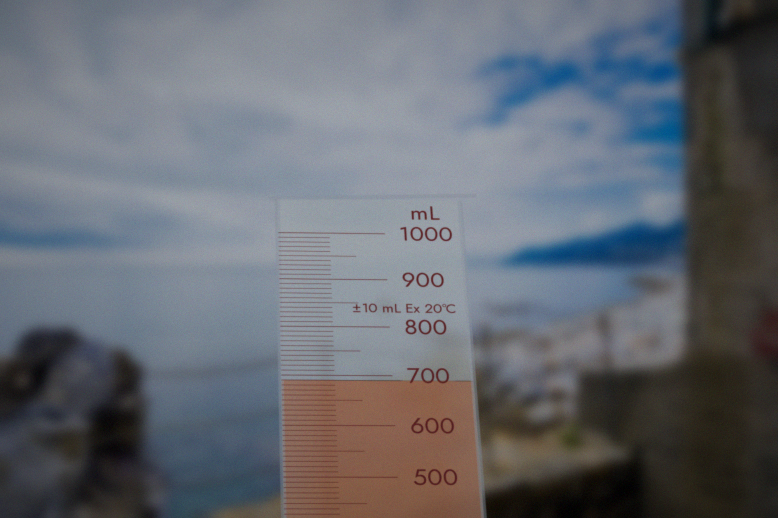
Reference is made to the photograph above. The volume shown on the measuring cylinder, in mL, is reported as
690 mL
